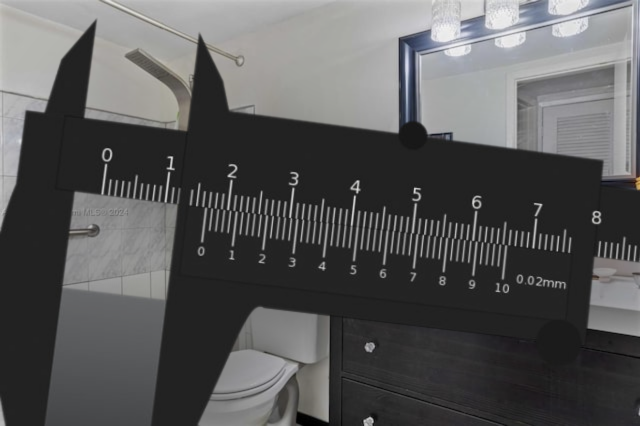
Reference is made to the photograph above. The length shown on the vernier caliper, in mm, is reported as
16.5 mm
